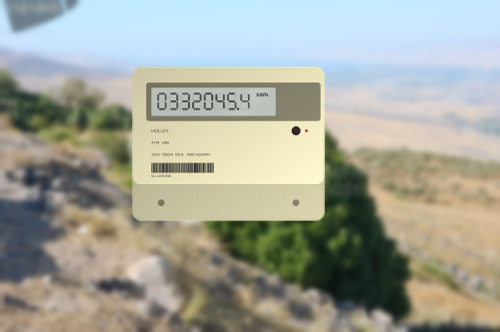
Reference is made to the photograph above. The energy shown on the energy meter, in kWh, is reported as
332045.4 kWh
